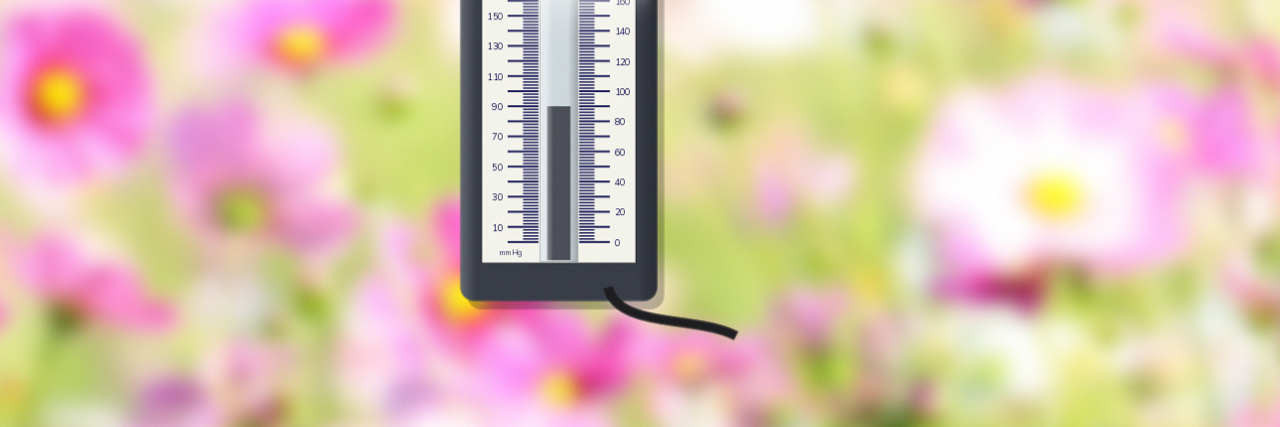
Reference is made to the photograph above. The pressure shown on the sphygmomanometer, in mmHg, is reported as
90 mmHg
